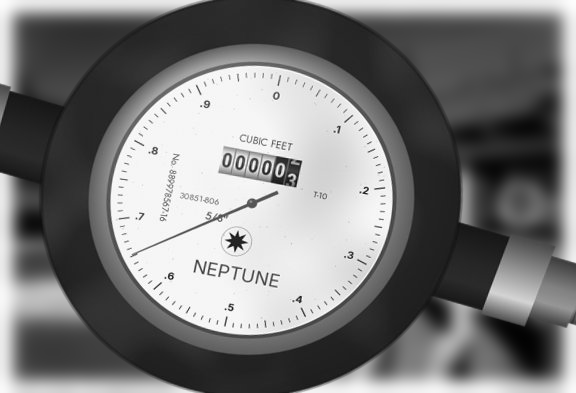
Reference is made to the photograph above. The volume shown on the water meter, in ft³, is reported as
2.65 ft³
